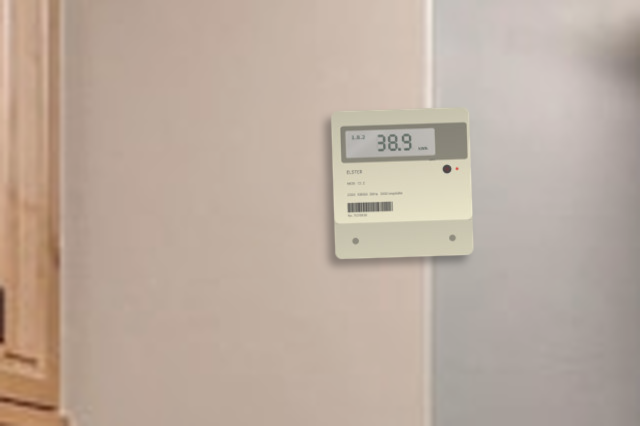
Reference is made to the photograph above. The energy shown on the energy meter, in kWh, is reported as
38.9 kWh
